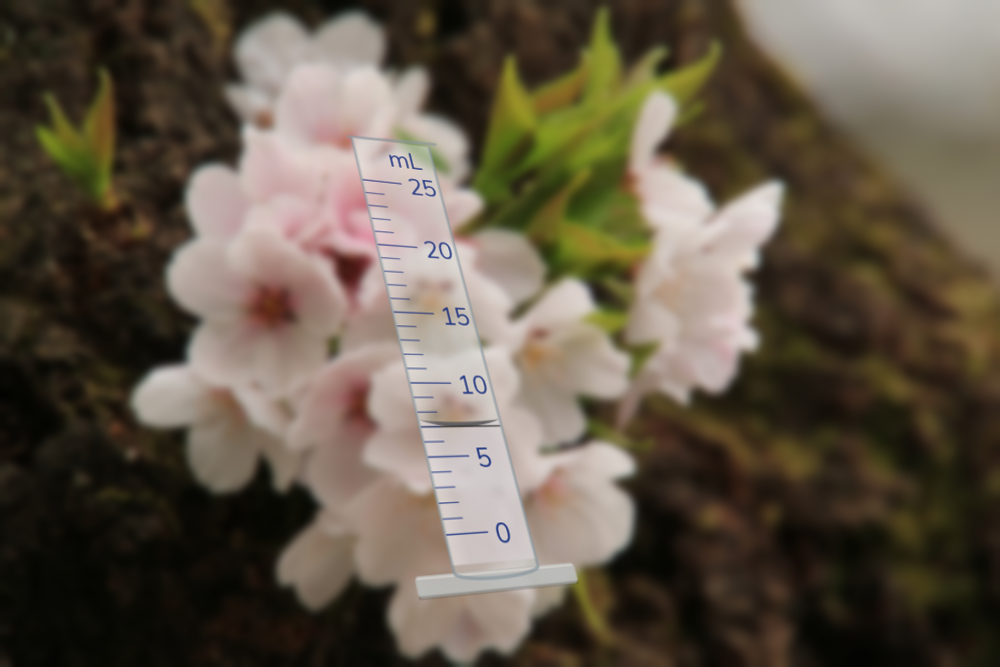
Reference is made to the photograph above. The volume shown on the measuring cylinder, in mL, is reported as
7 mL
